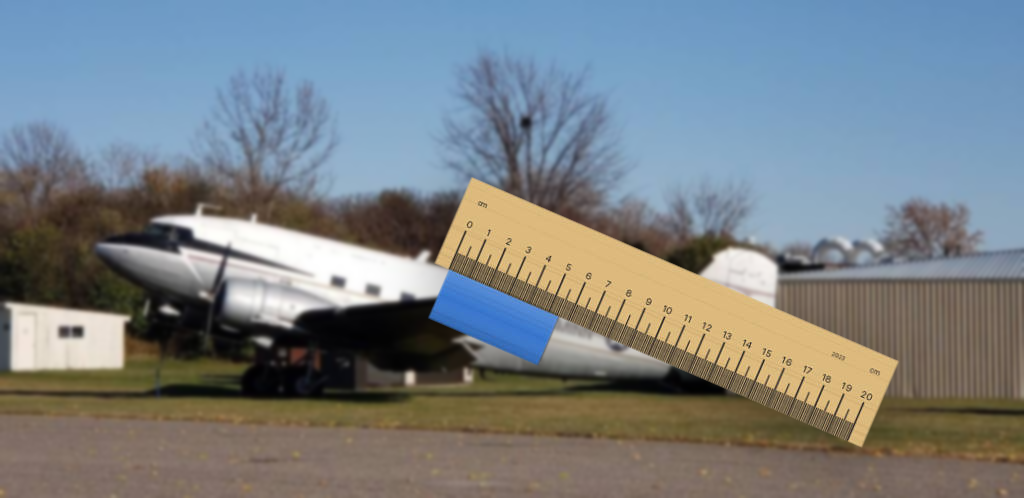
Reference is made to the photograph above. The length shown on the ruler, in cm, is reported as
5.5 cm
